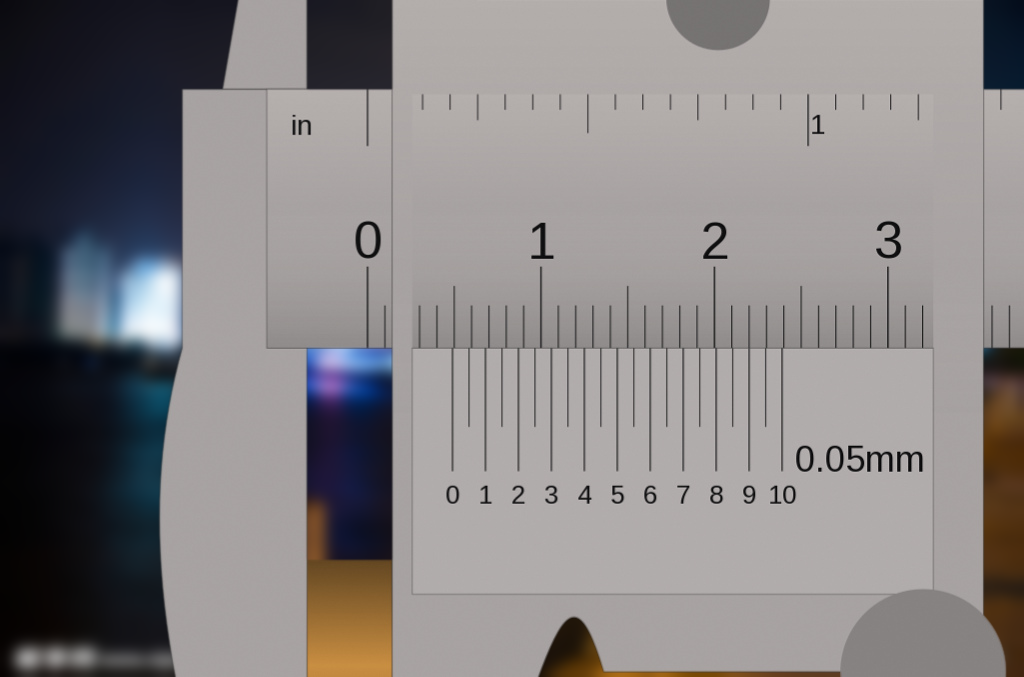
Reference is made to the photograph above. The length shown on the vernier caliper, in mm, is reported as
4.9 mm
